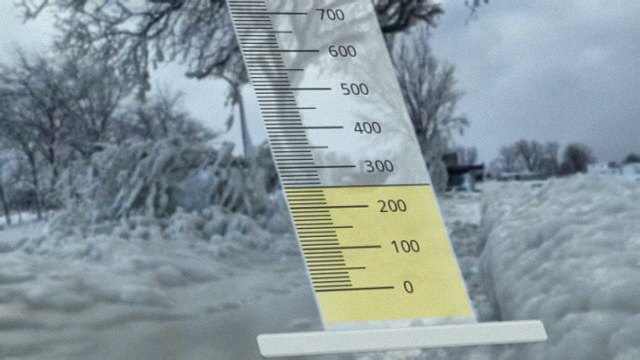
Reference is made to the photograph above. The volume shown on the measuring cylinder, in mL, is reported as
250 mL
